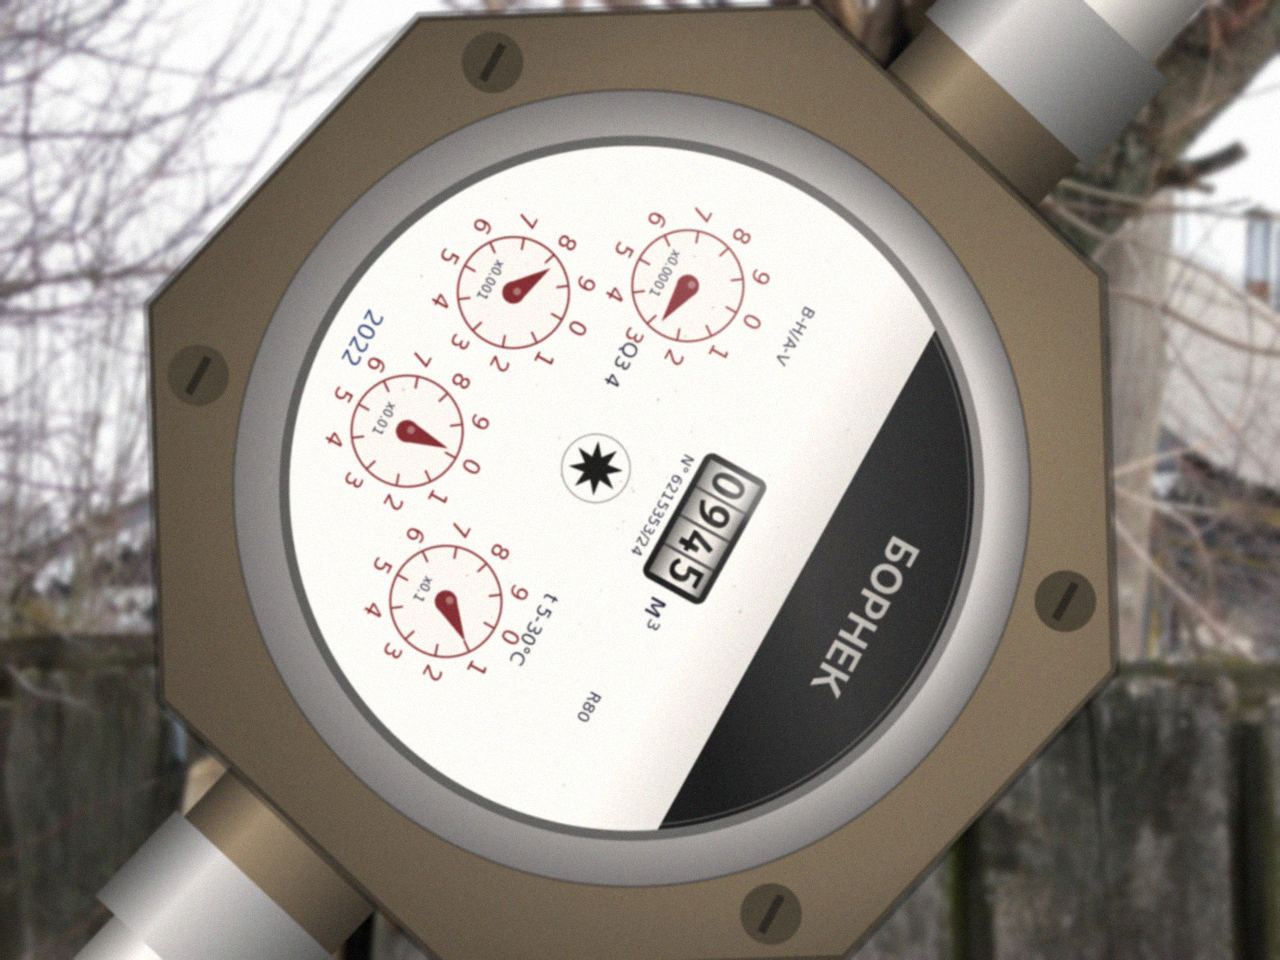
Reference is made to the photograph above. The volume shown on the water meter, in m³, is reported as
945.0982 m³
